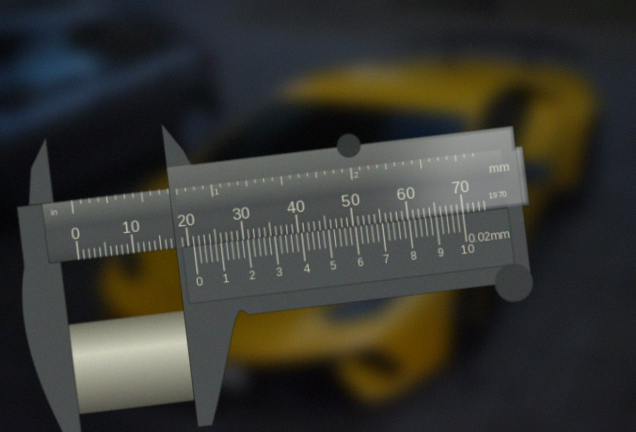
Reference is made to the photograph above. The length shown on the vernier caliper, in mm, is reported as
21.0 mm
